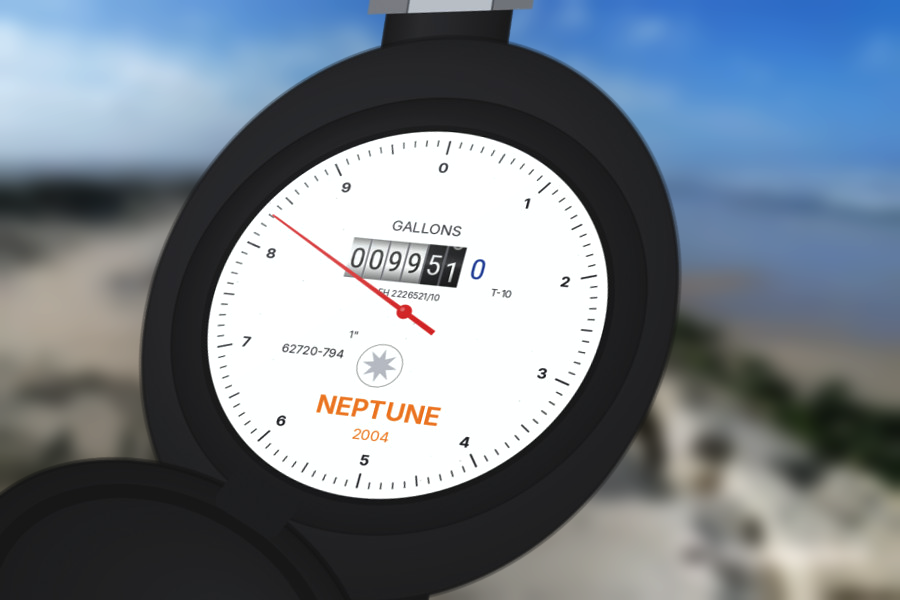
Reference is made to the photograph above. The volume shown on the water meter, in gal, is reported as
99508.3 gal
